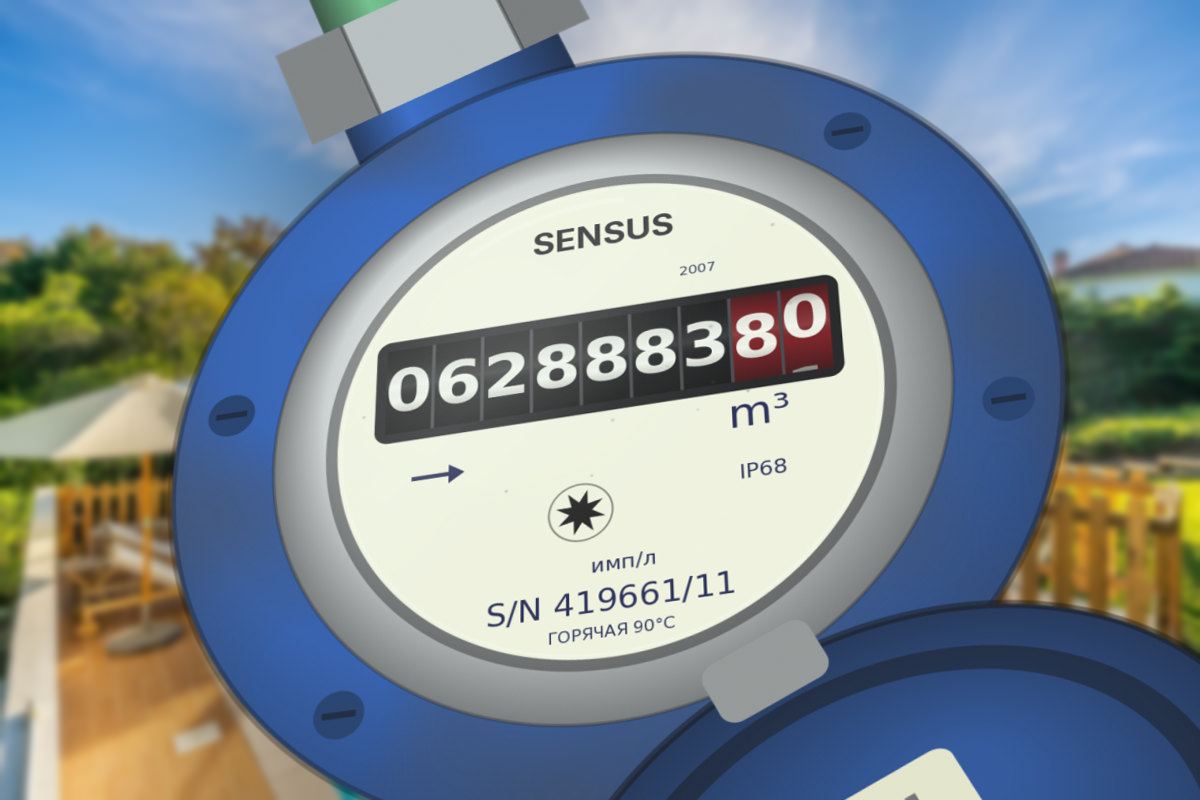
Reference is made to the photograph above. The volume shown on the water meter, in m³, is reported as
628883.80 m³
